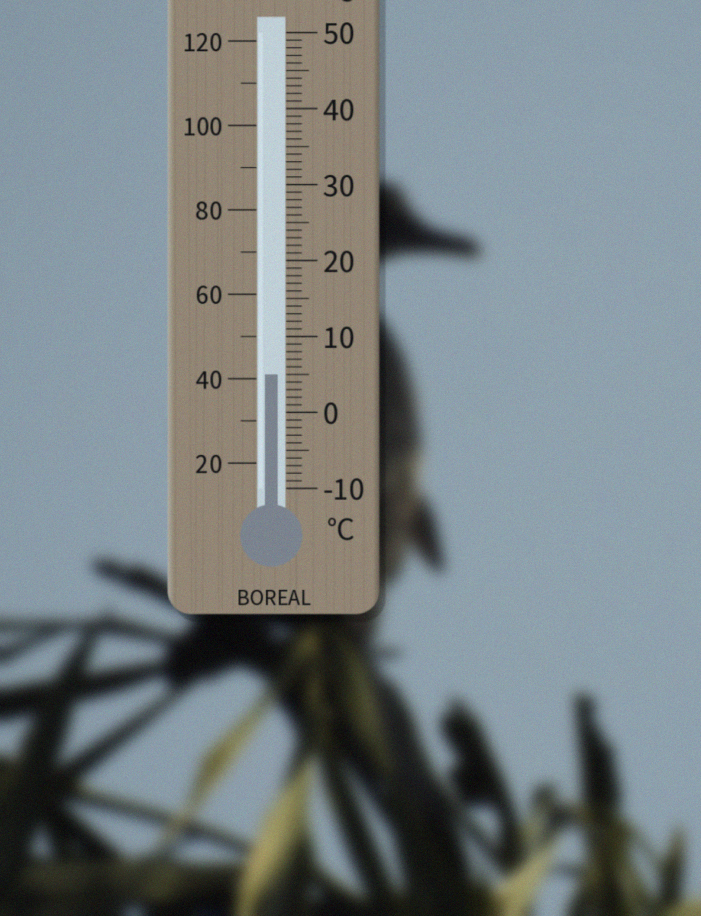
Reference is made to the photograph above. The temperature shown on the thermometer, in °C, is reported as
5 °C
